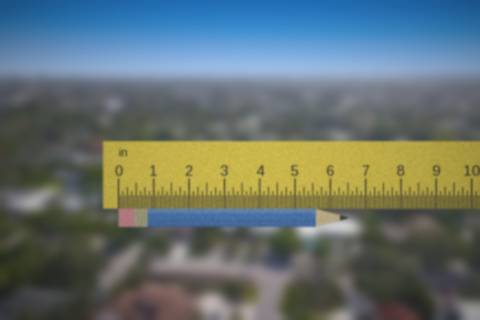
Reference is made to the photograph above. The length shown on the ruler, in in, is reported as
6.5 in
